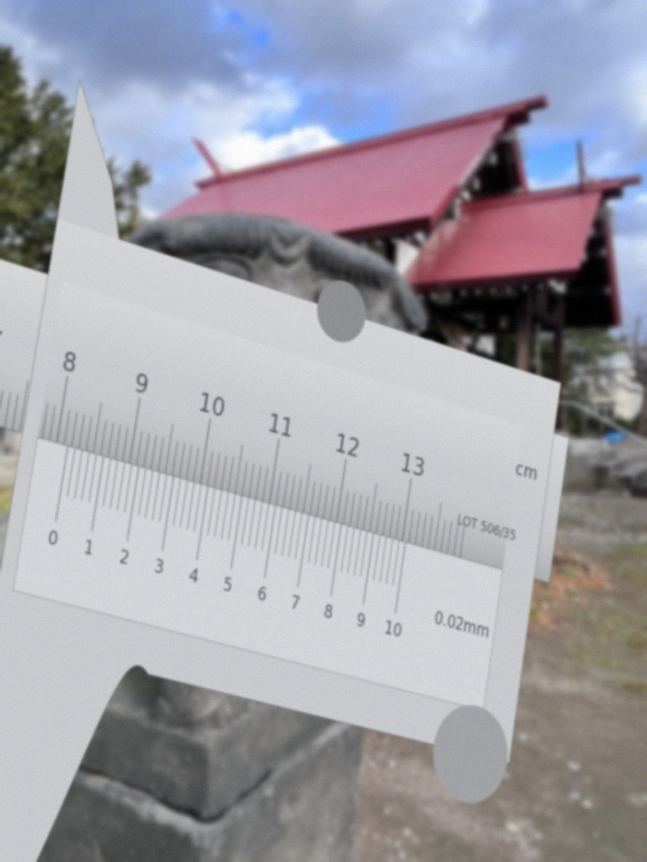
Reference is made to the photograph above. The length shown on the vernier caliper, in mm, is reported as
81.5 mm
